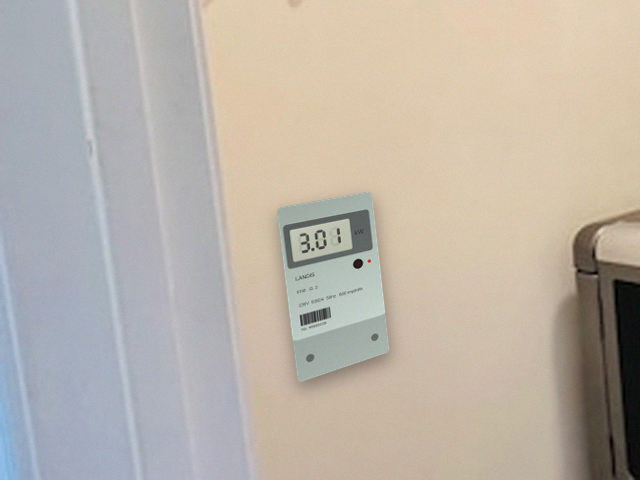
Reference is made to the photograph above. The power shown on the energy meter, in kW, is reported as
3.01 kW
